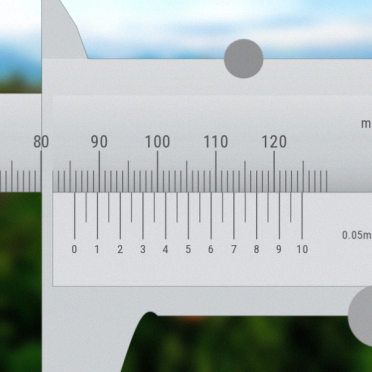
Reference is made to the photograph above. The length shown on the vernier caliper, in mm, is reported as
85.8 mm
